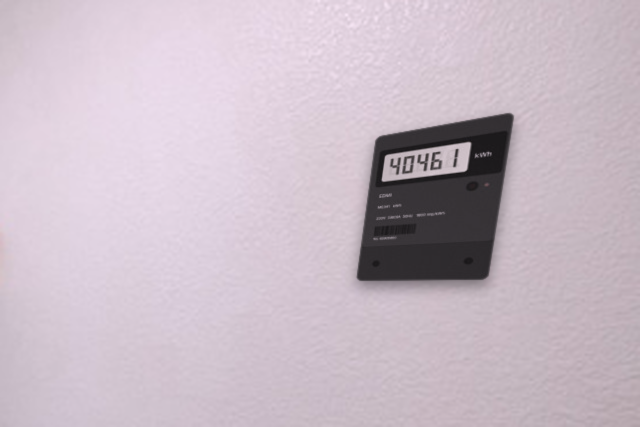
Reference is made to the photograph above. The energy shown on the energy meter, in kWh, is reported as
40461 kWh
